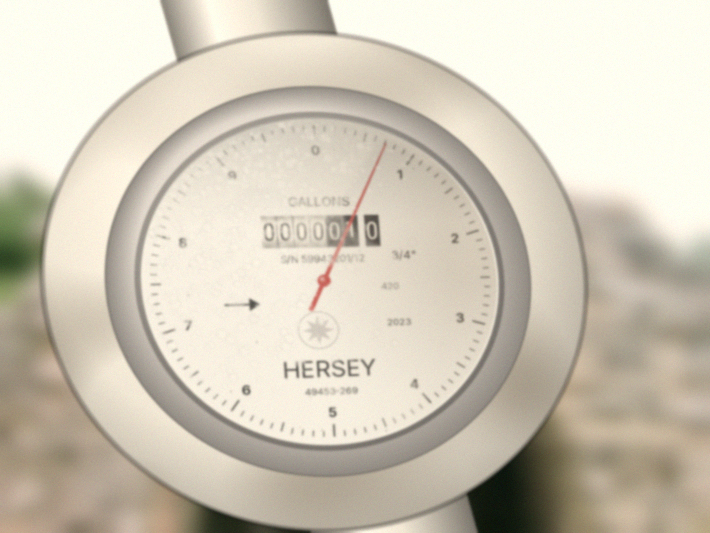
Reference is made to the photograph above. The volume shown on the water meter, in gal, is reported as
10.7 gal
